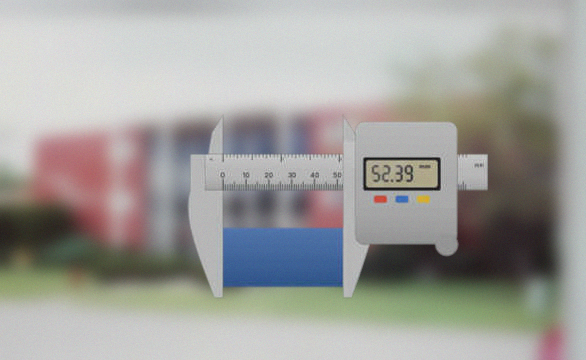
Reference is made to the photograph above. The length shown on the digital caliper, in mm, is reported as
52.39 mm
